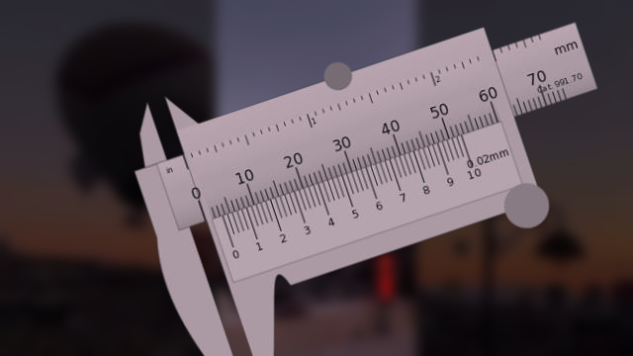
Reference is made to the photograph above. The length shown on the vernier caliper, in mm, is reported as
3.5 mm
